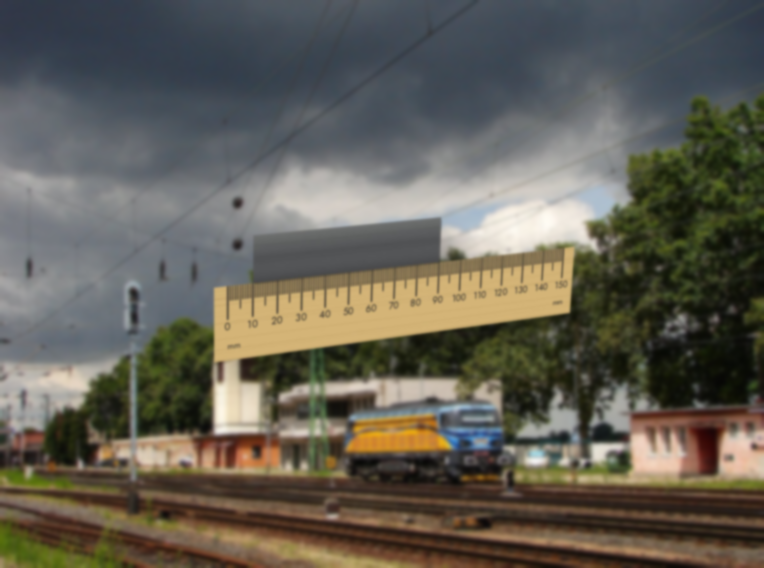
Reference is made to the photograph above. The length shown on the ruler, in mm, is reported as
80 mm
